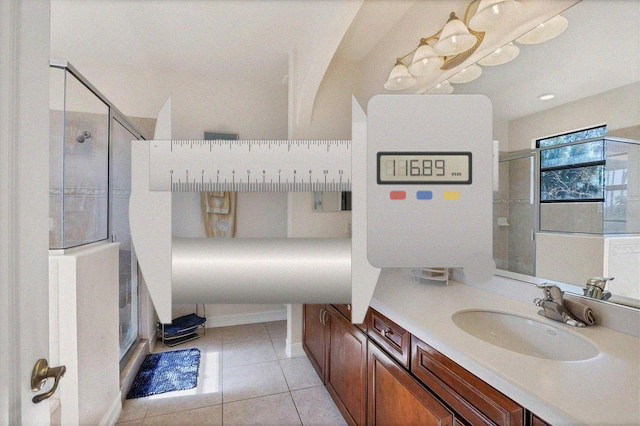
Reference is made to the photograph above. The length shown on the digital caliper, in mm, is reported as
116.89 mm
